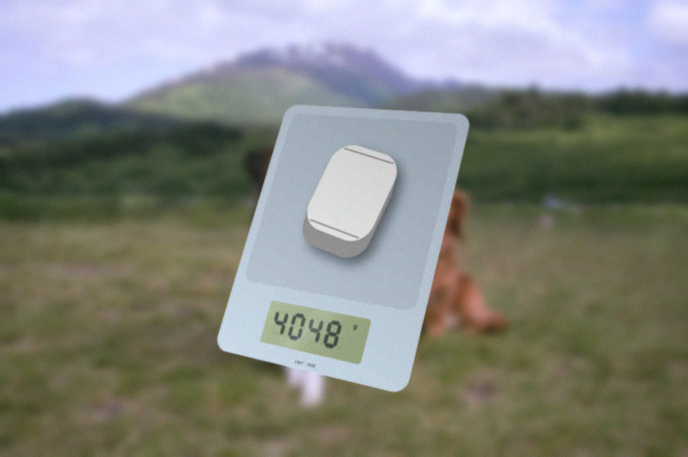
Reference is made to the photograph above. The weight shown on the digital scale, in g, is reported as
4048 g
